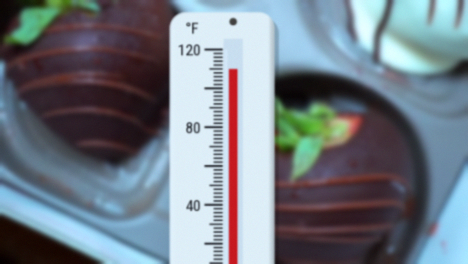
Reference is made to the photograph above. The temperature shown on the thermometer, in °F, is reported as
110 °F
